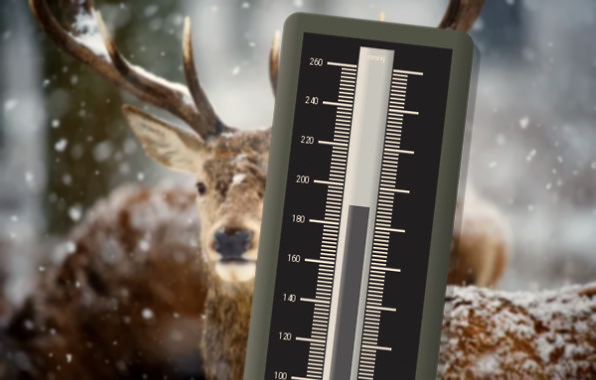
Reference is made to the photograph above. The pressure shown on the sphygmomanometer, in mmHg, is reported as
190 mmHg
